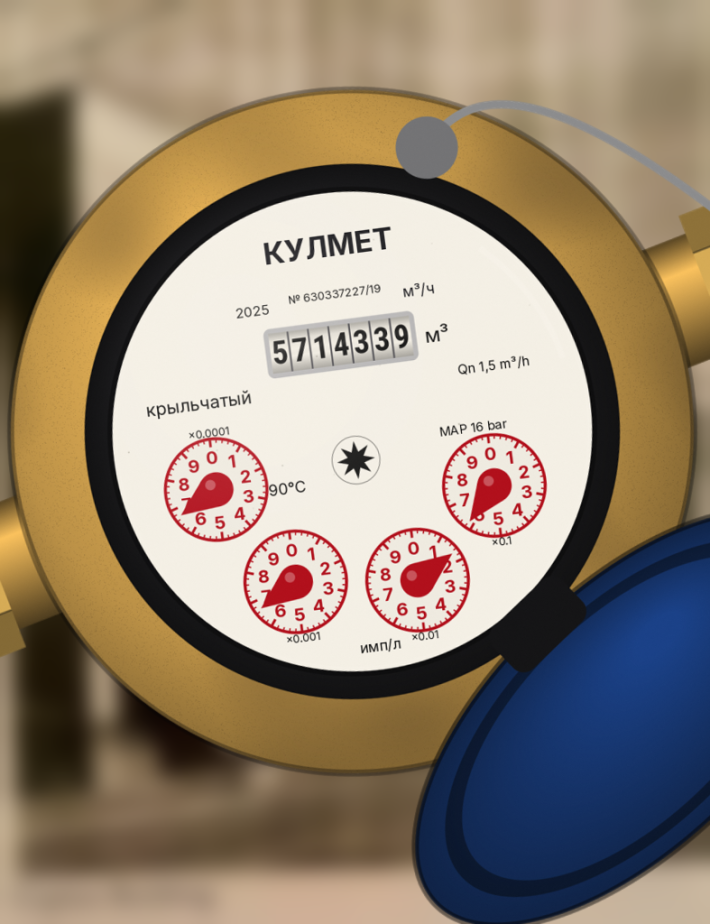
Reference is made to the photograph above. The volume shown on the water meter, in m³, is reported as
5714339.6166 m³
